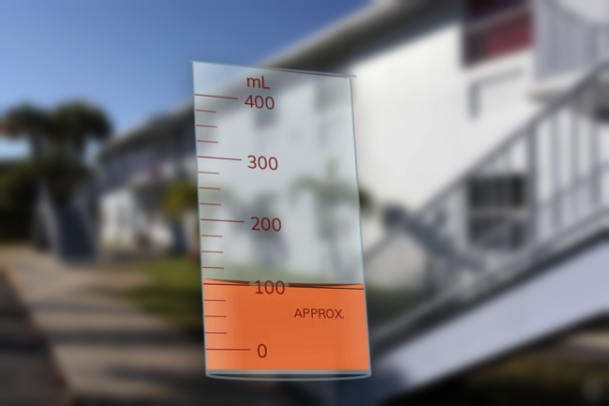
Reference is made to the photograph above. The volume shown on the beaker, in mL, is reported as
100 mL
